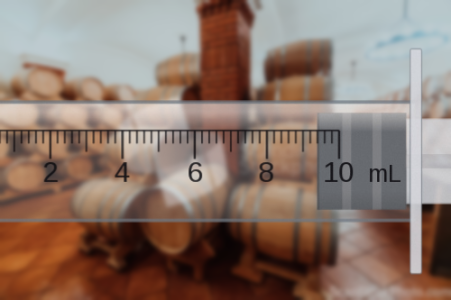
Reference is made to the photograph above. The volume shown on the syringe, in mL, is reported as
9.4 mL
